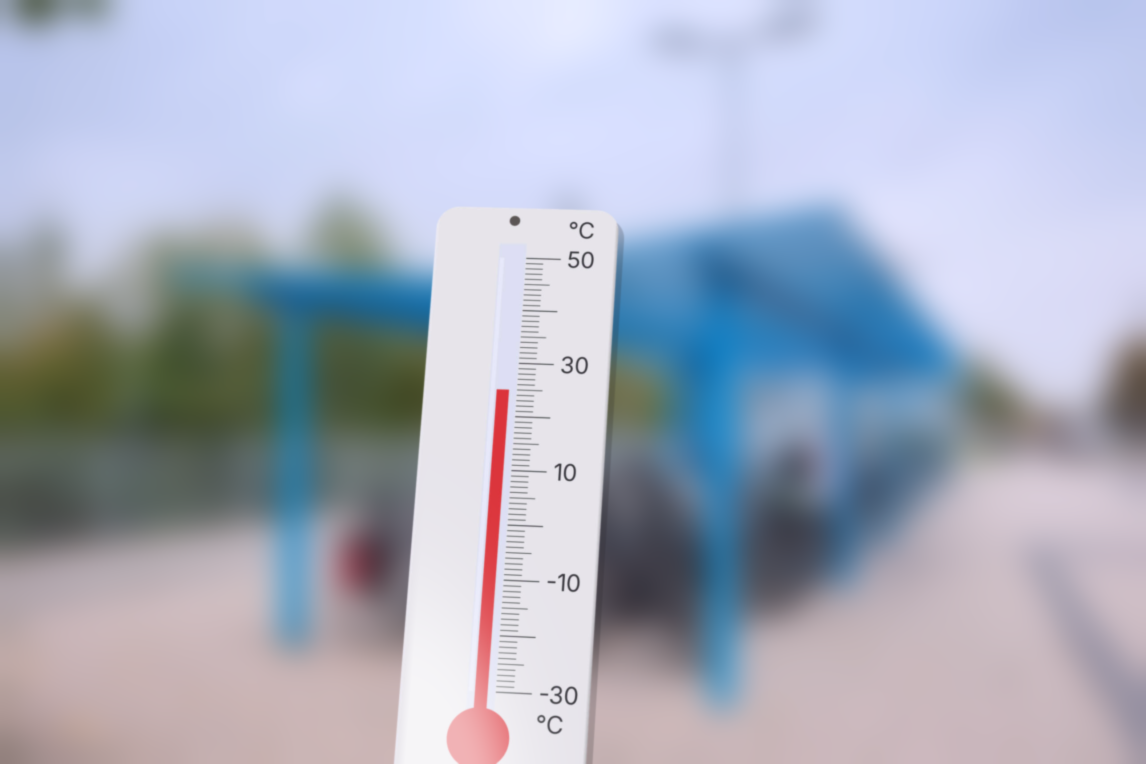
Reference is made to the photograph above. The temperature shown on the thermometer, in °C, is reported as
25 °C
